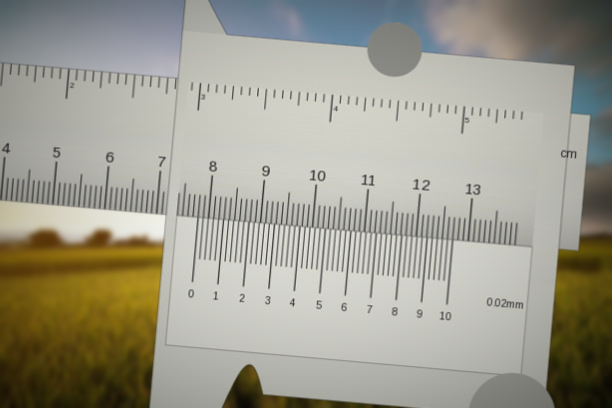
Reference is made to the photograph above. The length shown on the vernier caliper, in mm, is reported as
78.0 mm
